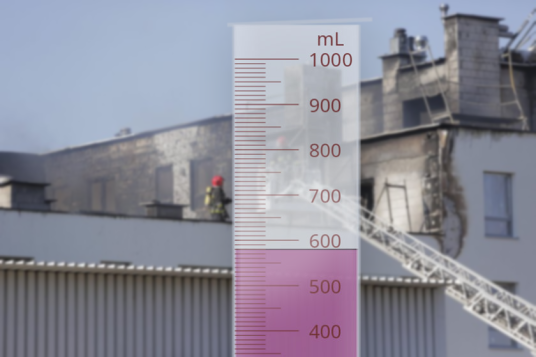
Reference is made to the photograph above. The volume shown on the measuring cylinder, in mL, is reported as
580 mL
